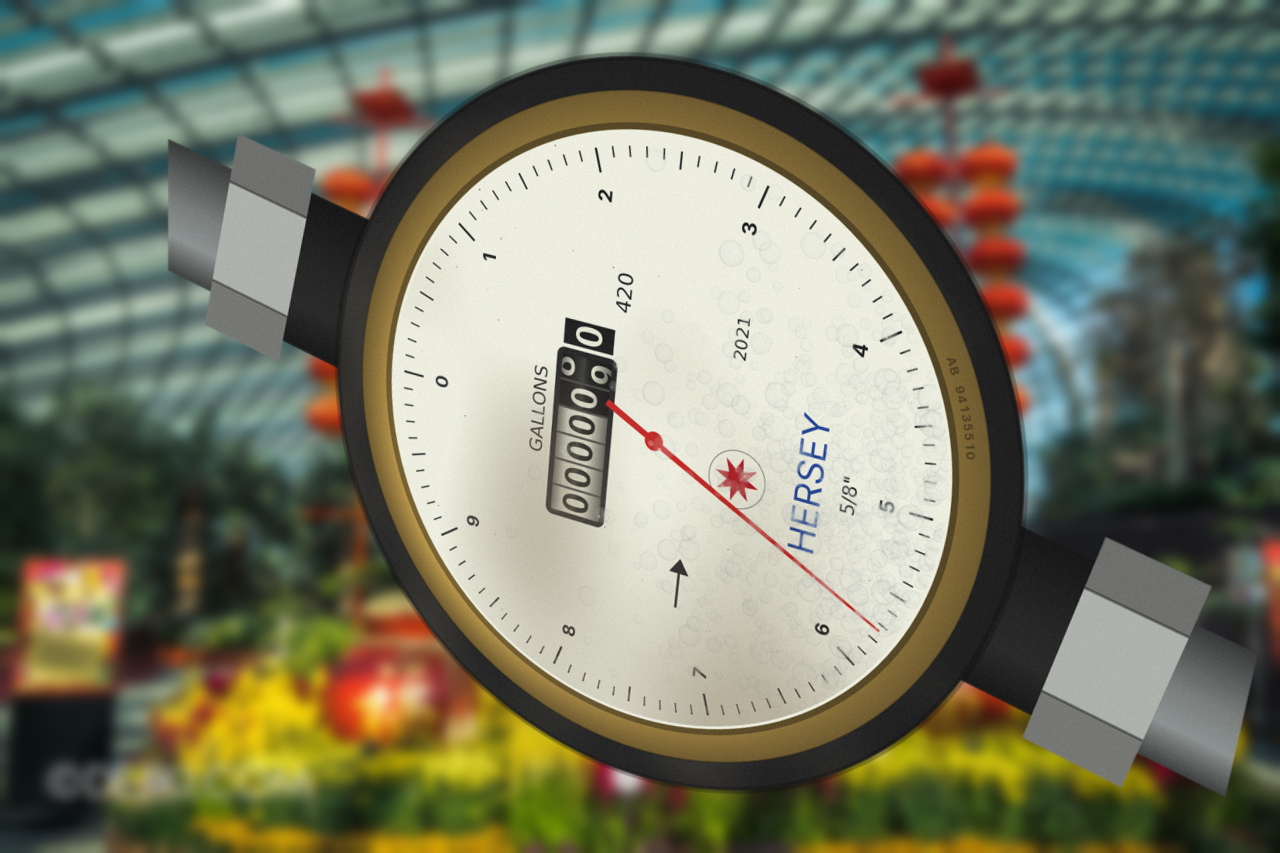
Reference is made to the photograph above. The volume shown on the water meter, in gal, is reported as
85.7 gal
